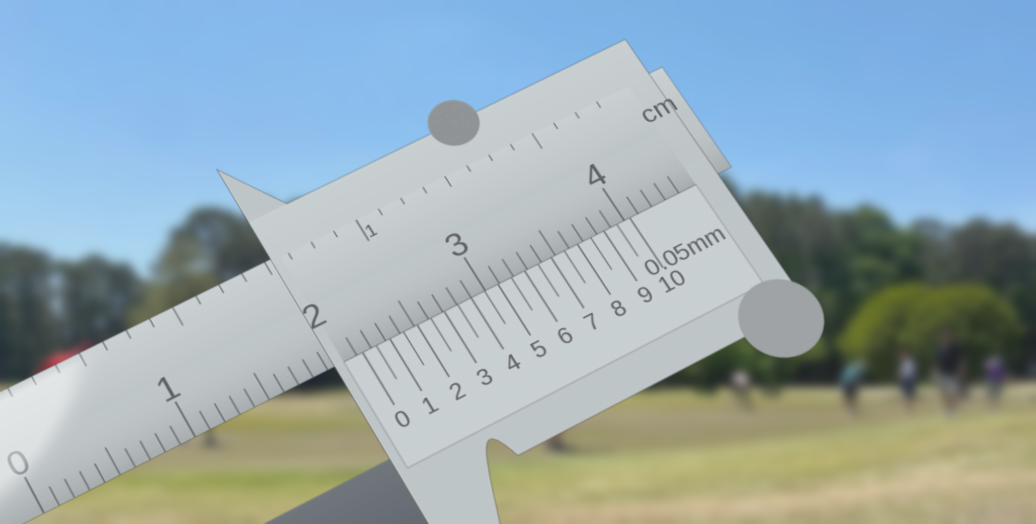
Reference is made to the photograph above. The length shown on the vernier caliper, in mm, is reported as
21.4 mm
